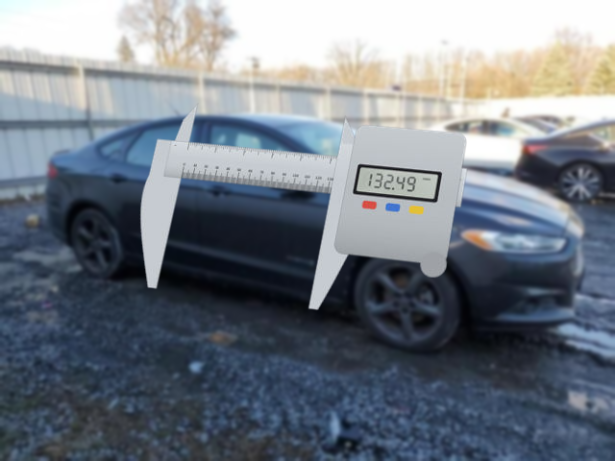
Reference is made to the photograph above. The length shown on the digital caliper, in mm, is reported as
132.49 mm
